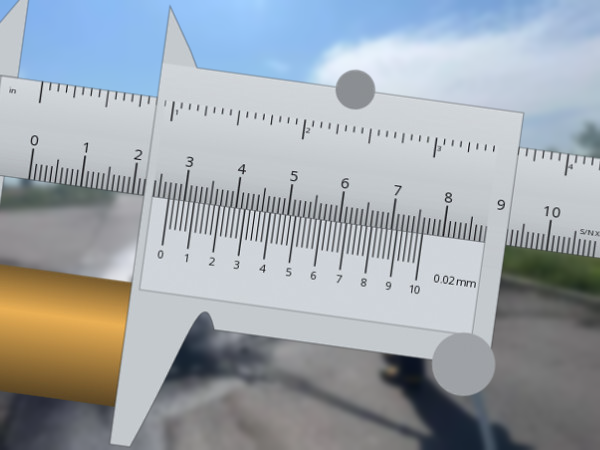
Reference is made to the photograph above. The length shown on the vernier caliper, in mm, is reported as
27.0 mm
